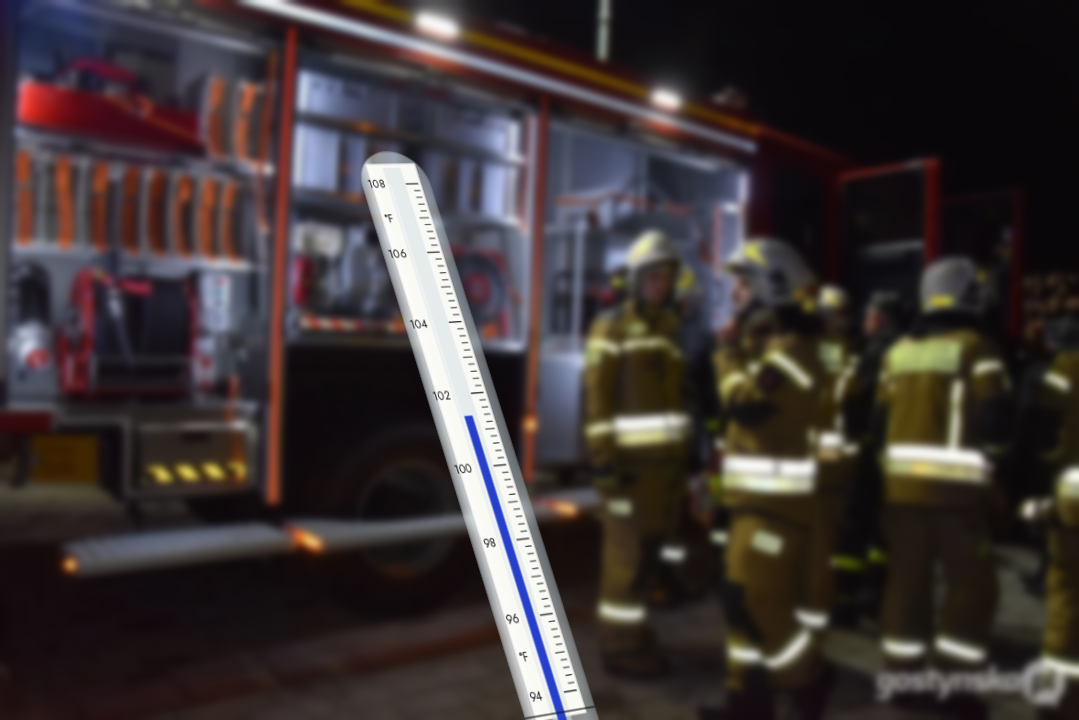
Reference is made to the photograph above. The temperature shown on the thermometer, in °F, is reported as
101.4 °F
